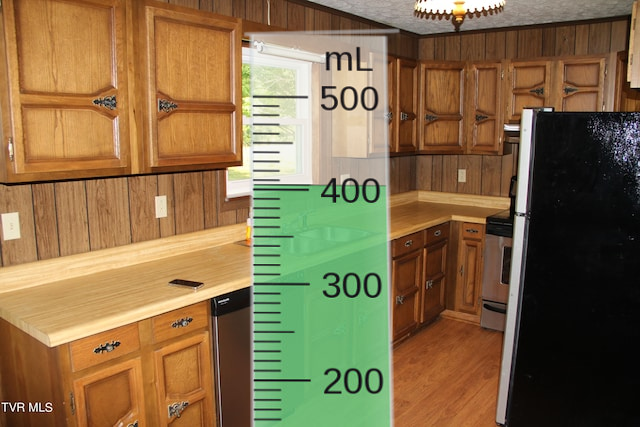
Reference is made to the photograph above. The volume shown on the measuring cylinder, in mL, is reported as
405 mL
